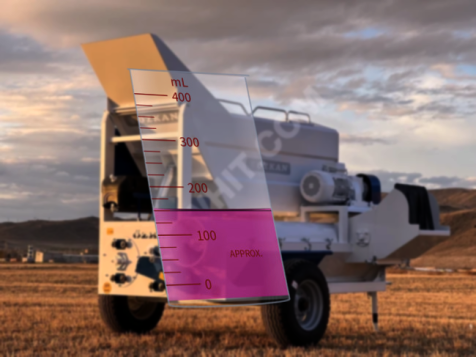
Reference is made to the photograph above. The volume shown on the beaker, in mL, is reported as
150 mL
